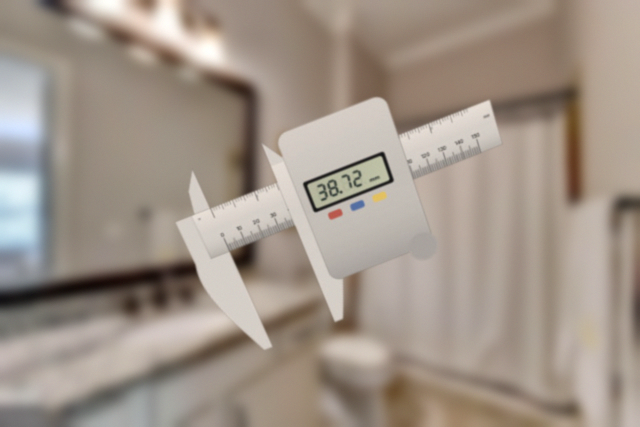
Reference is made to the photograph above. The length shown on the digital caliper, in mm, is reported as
38.72 mm
